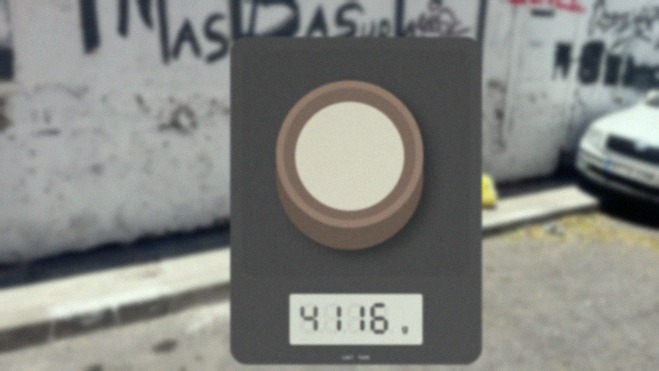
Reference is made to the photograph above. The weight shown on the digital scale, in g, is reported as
4116 g
